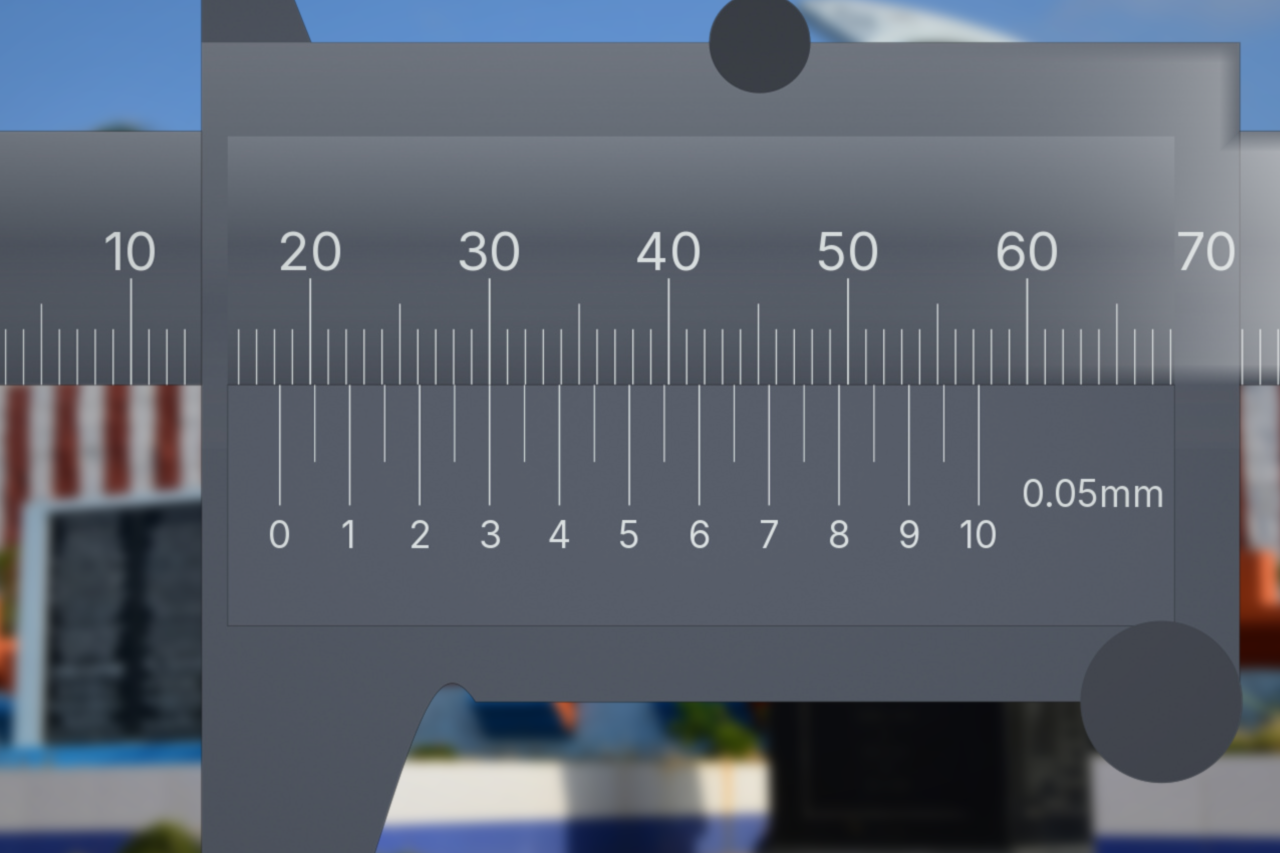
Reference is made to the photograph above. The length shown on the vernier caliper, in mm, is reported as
18.3 mm
